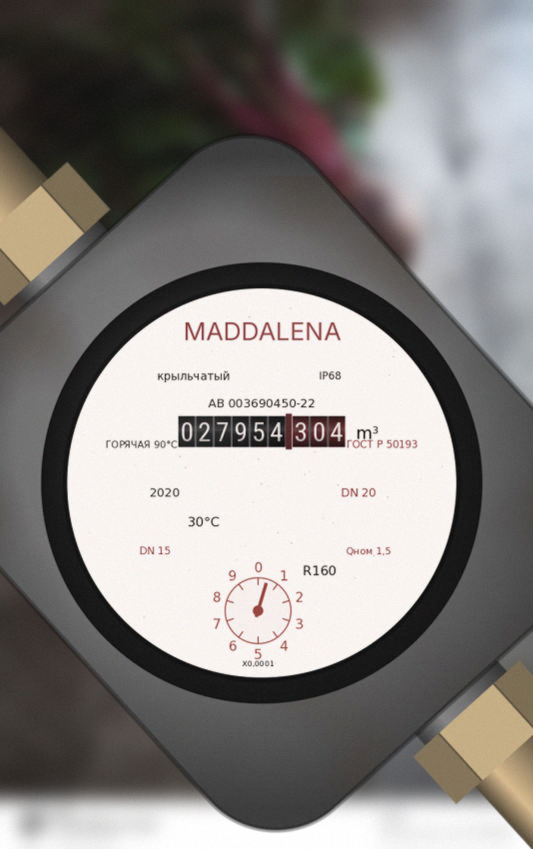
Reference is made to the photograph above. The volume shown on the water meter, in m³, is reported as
27954.3040 m³
